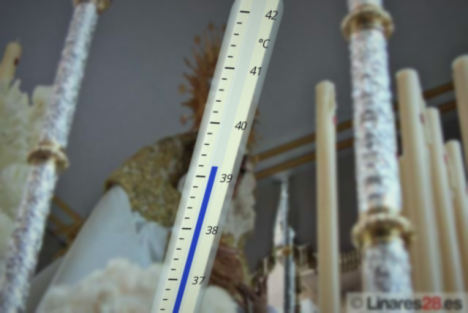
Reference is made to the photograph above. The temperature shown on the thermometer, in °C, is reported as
39.2 °C
